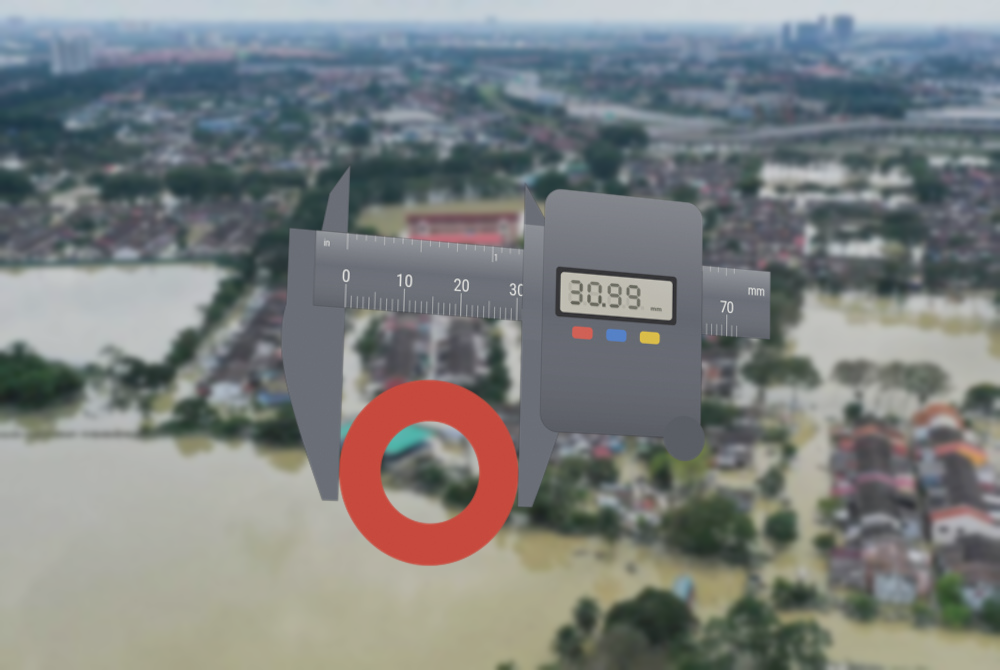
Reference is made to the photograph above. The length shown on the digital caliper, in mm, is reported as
30.99 mm
